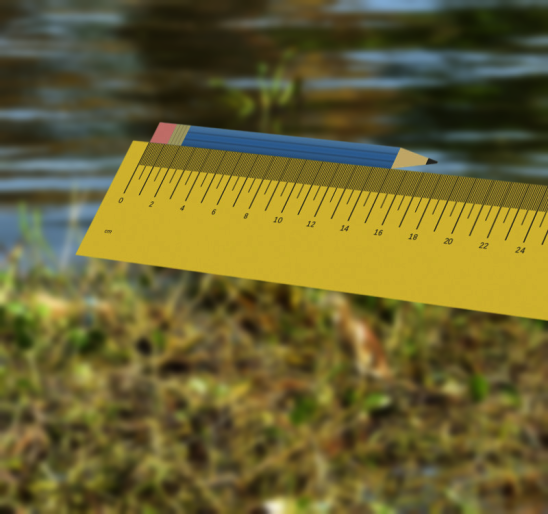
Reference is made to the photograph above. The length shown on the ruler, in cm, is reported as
17.5 cm
